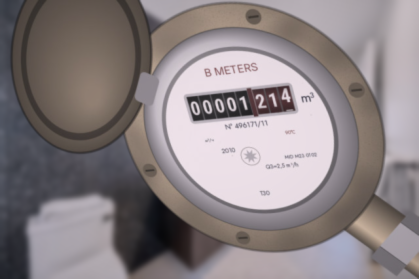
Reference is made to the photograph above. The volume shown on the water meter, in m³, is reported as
1.214 m³
